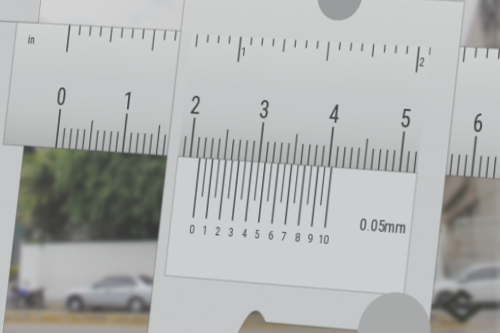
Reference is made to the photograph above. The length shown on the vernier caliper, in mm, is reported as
21.4 mm
